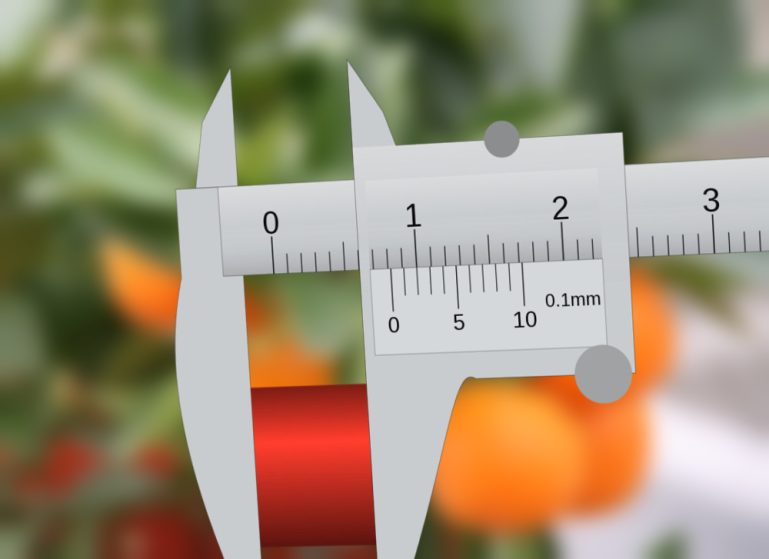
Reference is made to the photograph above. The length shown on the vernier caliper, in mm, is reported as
8.2 mm
